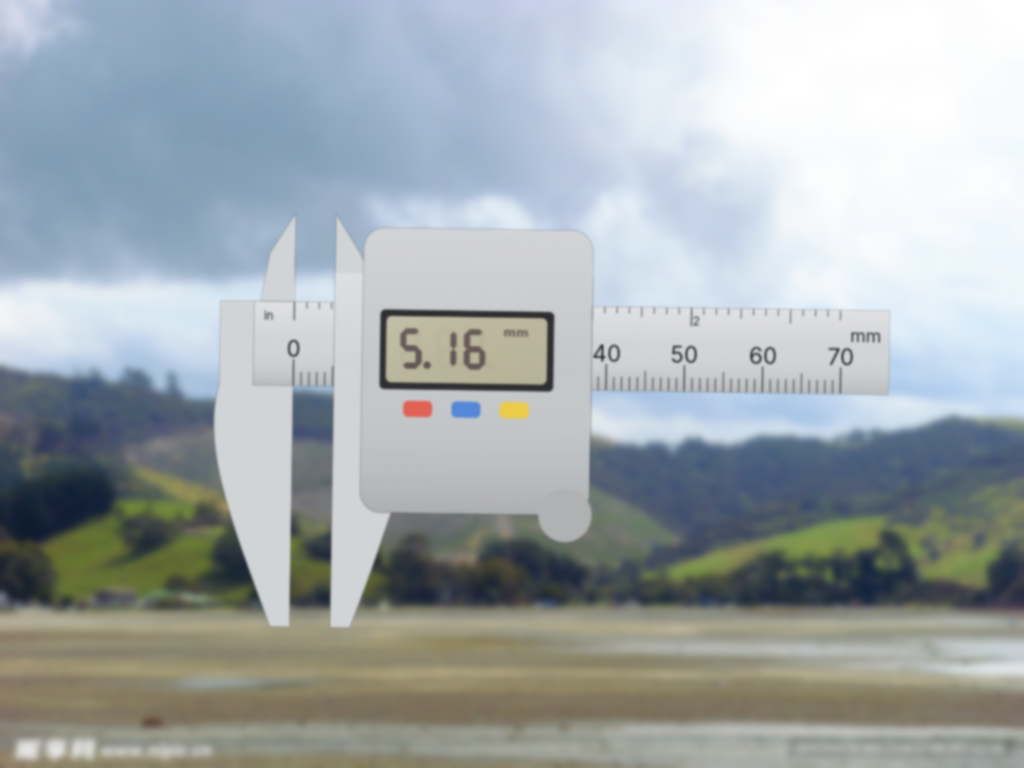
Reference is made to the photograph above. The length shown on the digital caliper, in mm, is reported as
5.16 mm
